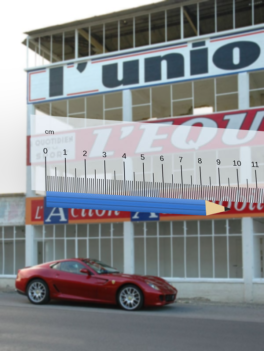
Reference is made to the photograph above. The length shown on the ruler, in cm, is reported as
9.5 cm
